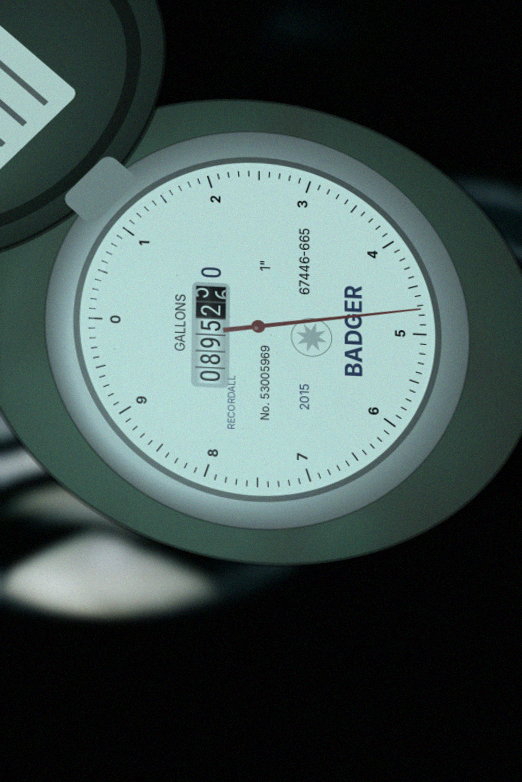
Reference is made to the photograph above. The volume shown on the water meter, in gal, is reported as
895254.7 gal
